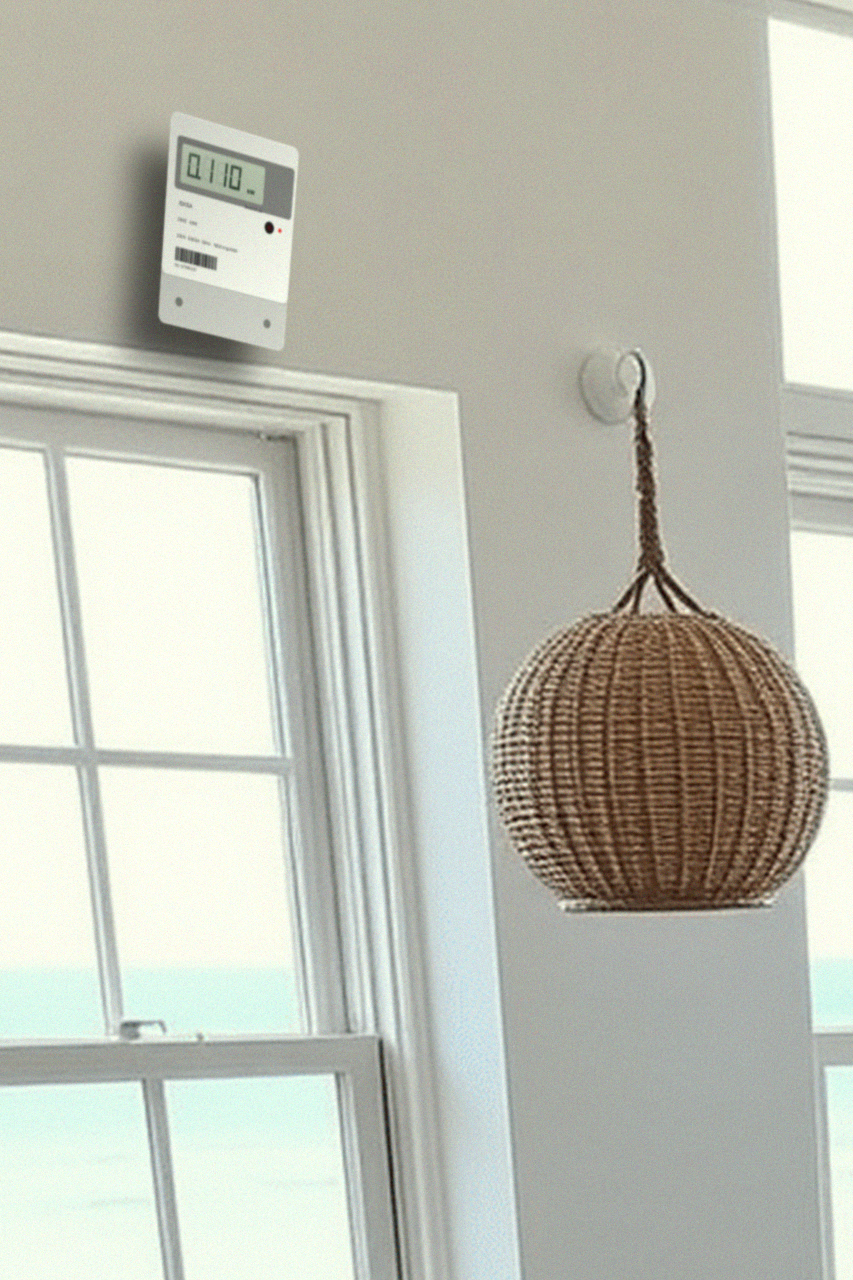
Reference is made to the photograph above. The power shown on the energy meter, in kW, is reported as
0.110 kW
